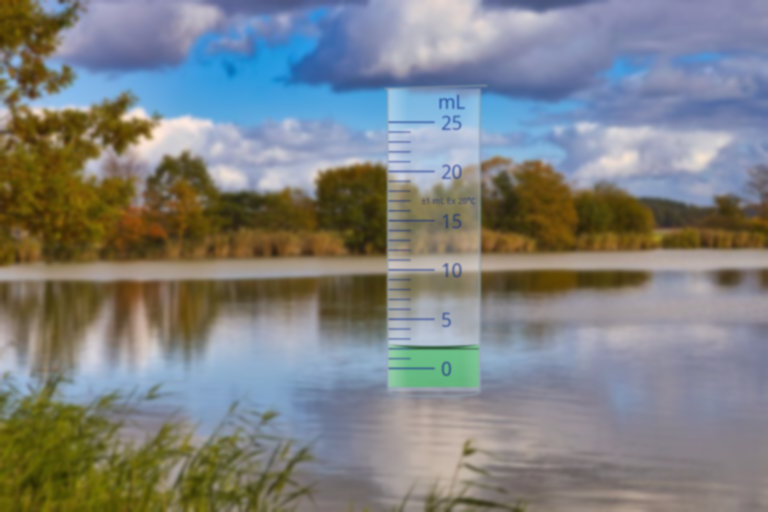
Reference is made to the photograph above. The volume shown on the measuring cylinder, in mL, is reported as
2 mL
